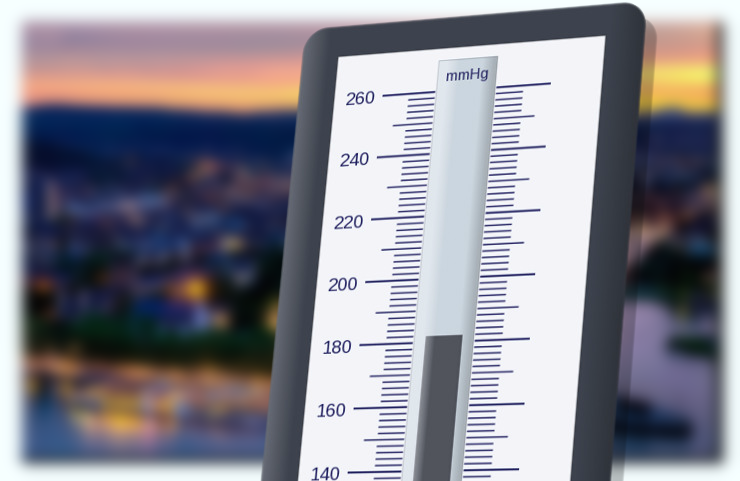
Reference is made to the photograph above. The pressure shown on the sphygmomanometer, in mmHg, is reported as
182 mmHg
